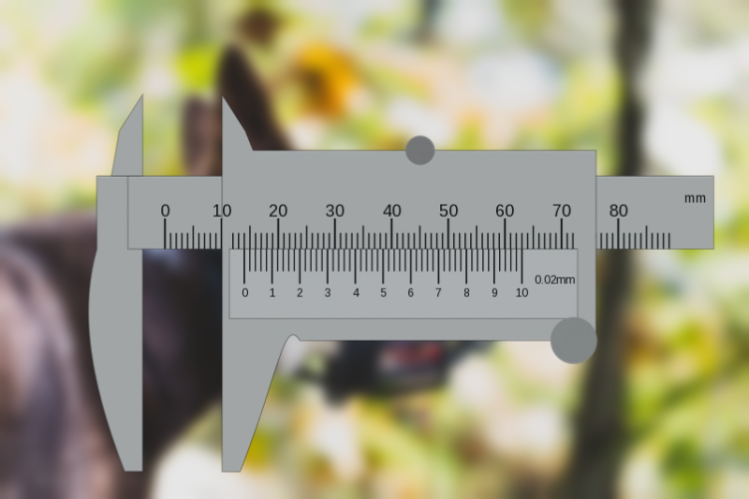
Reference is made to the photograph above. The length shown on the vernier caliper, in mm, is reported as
14.0 mm
